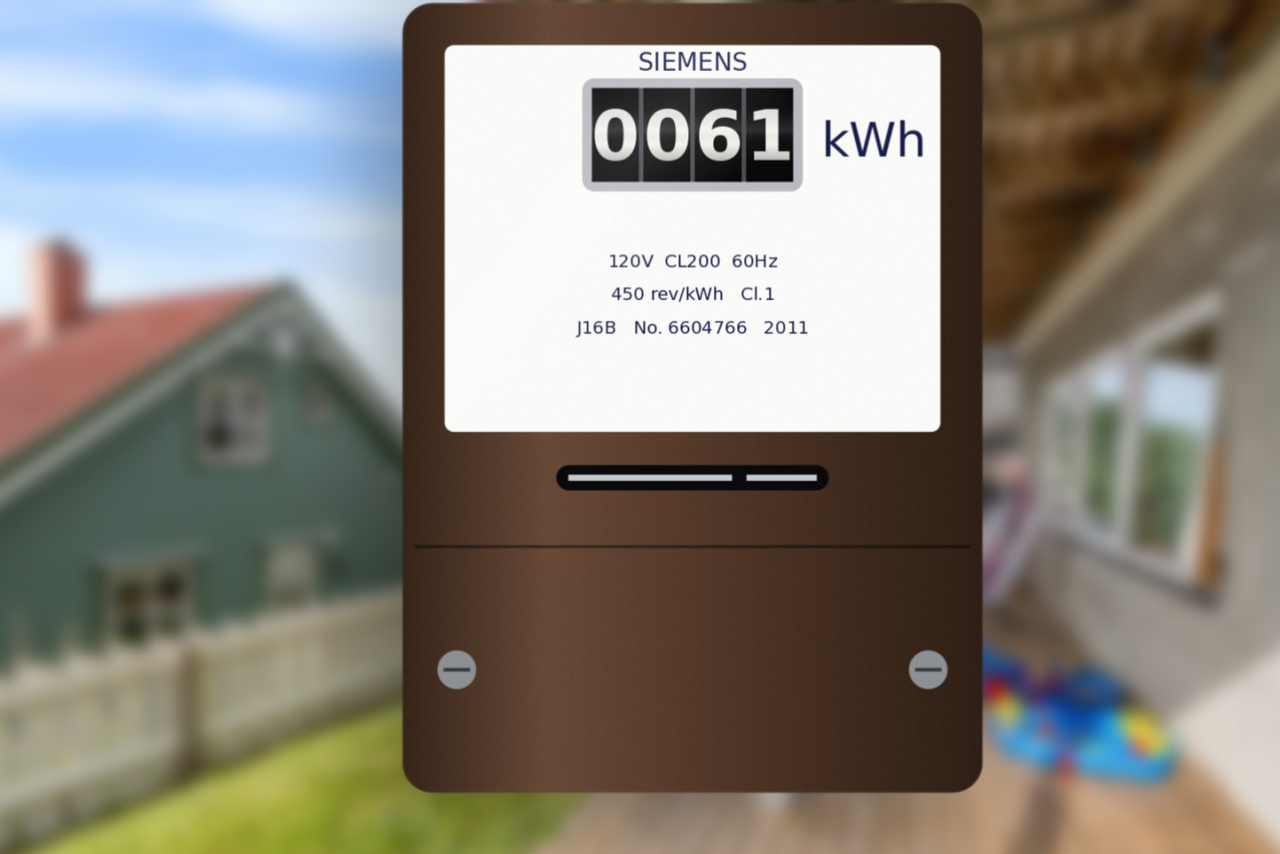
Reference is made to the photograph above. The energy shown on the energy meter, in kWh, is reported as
61 kWh
